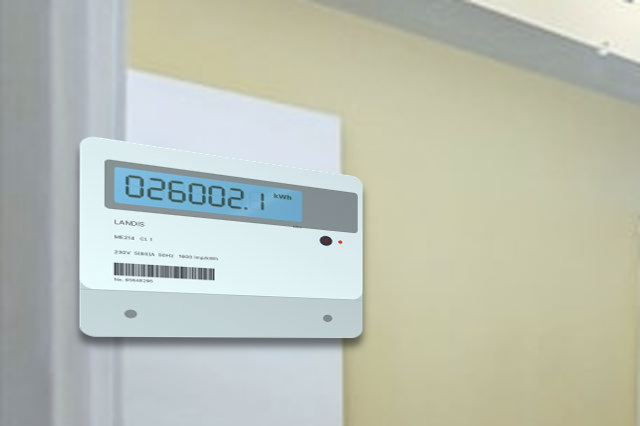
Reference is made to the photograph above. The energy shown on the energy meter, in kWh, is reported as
26002.1 kWh
